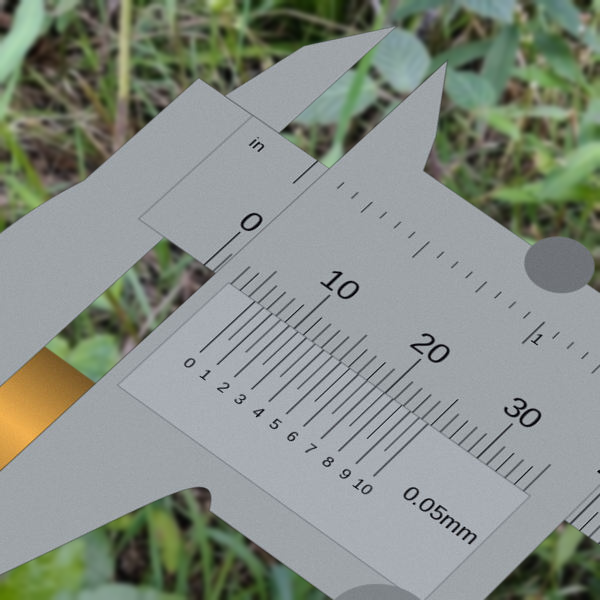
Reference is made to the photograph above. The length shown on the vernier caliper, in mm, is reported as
5.7 mm
